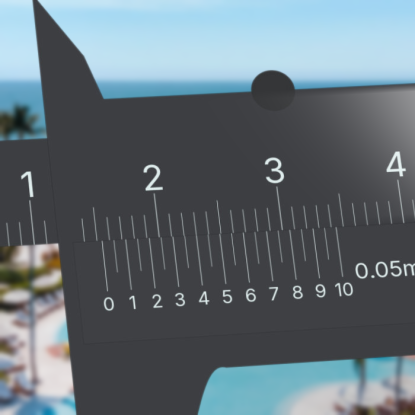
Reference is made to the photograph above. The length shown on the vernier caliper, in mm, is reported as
15.4 mm
